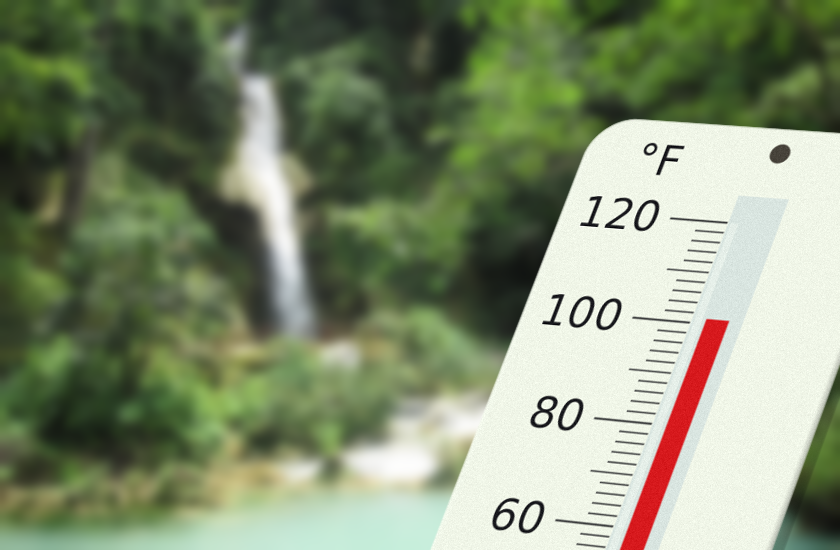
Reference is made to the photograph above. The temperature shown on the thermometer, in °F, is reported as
101 °F
